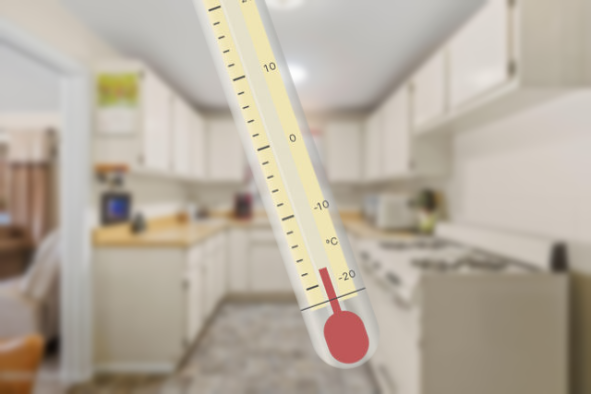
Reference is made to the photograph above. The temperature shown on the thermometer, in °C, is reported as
-18 °C
